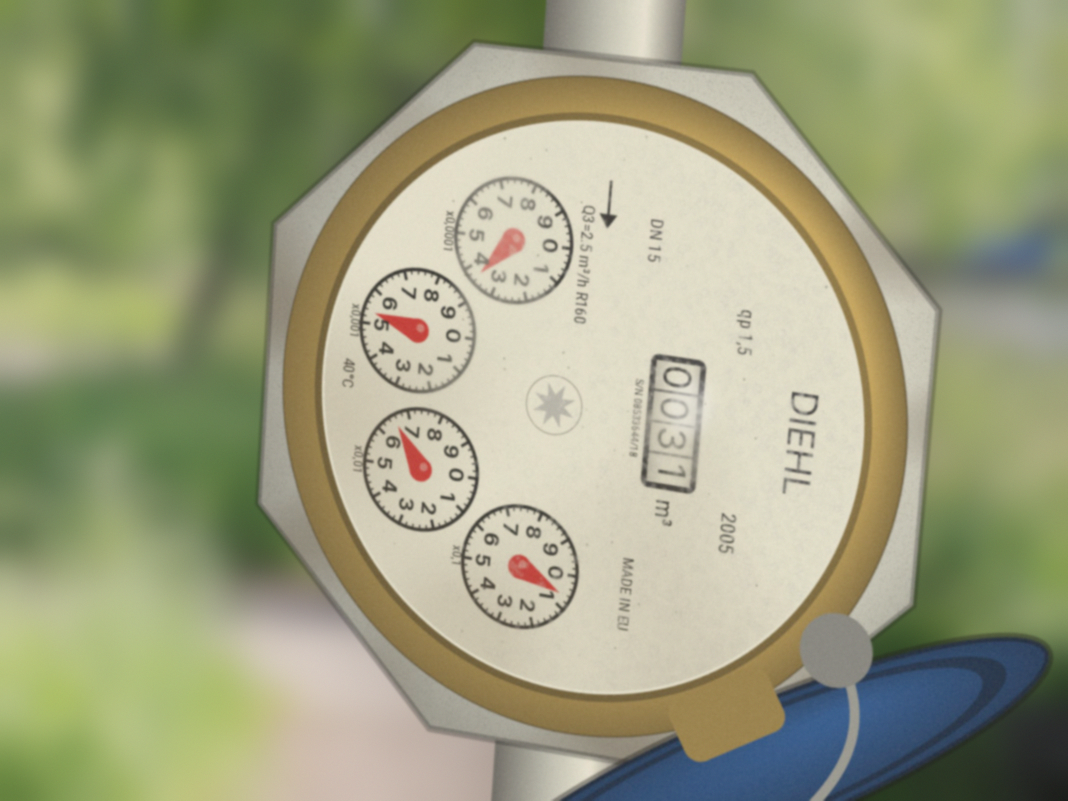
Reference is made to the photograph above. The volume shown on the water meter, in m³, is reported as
31.0653 m³
